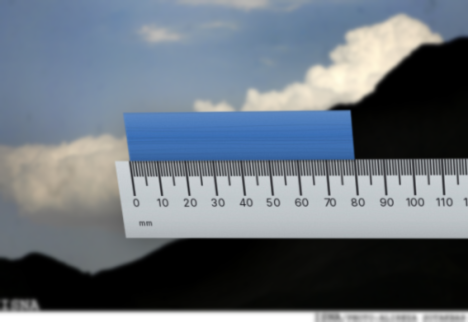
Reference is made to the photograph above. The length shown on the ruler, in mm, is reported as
80 mm
